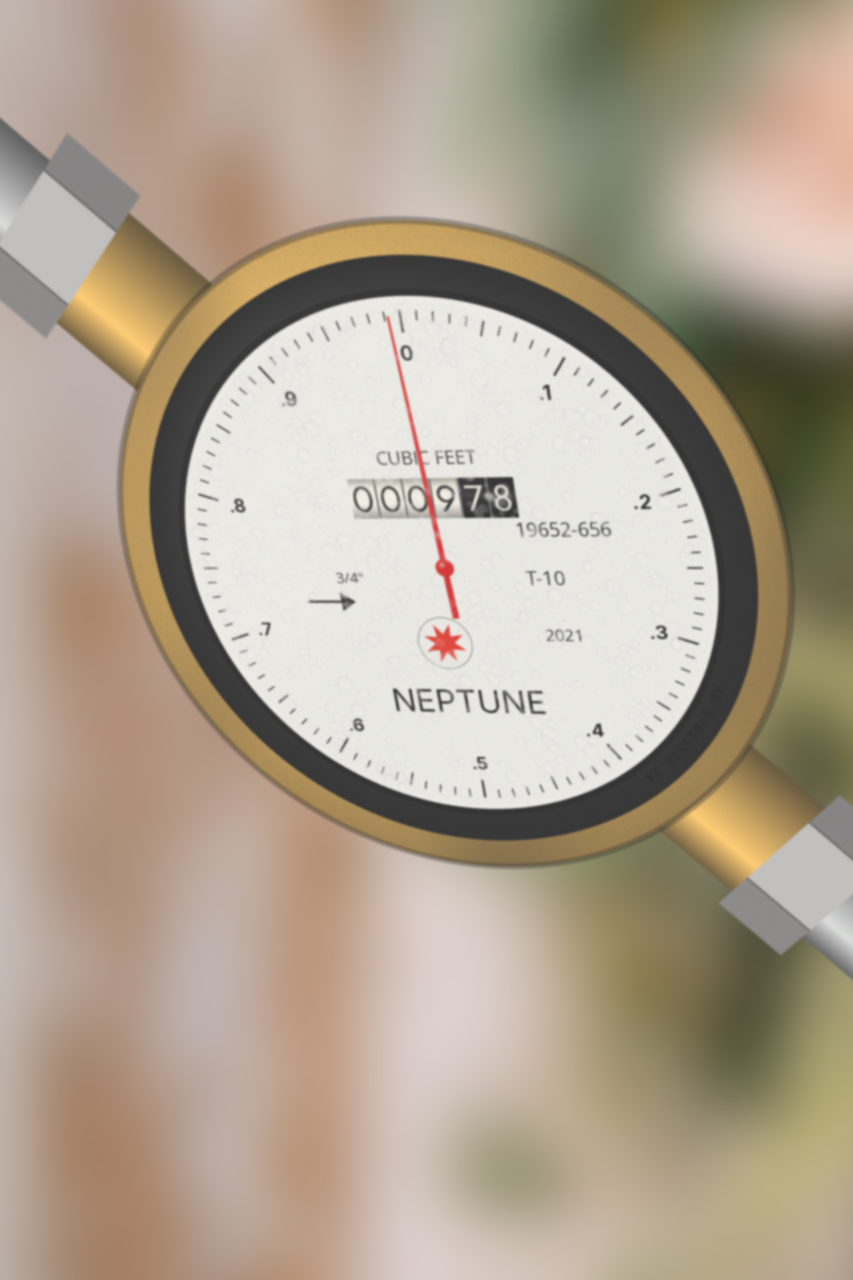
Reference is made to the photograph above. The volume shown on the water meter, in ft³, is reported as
977.99 ft³
